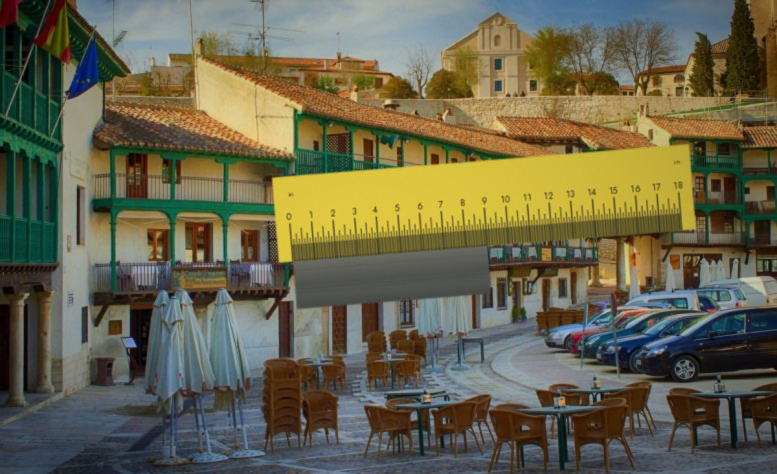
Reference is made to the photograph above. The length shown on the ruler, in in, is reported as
9 in
